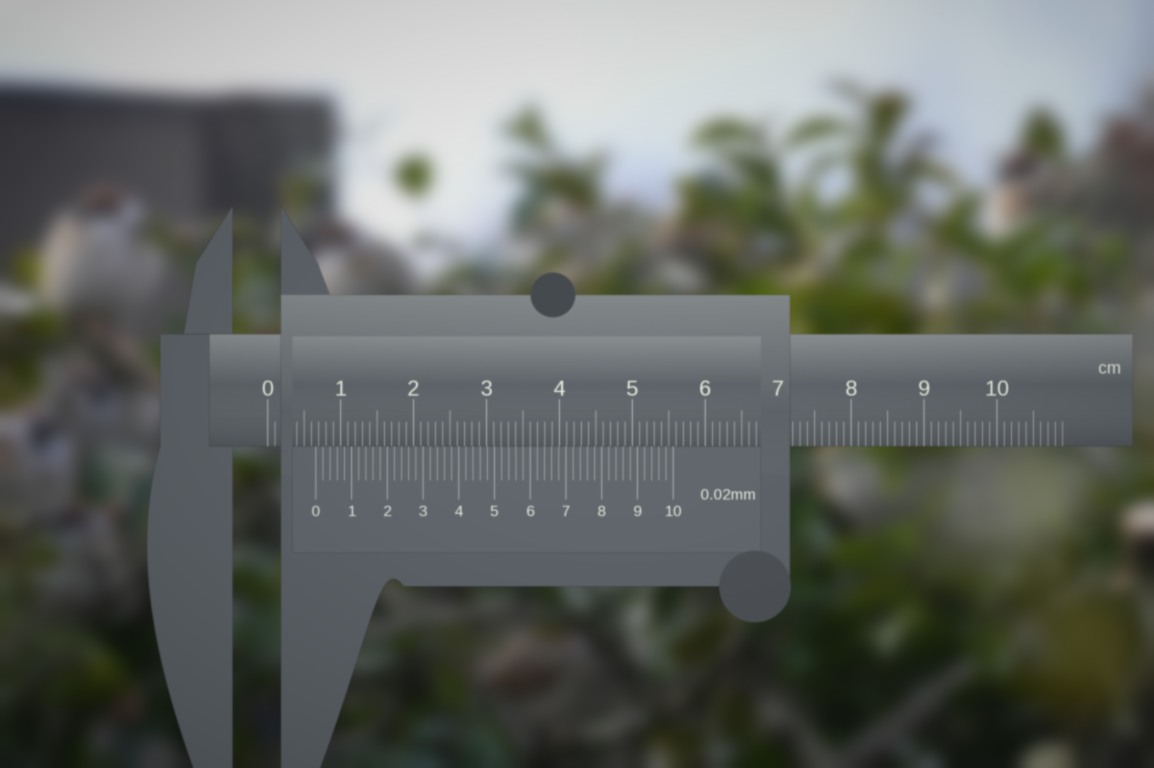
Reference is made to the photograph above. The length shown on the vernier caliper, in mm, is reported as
6.6 mm
